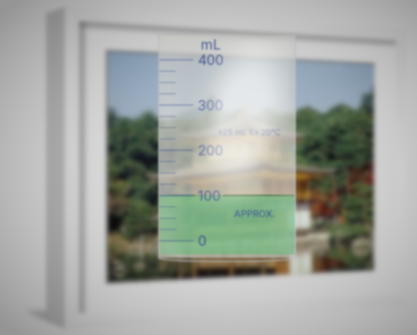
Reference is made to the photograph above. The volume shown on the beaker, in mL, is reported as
100 mL
